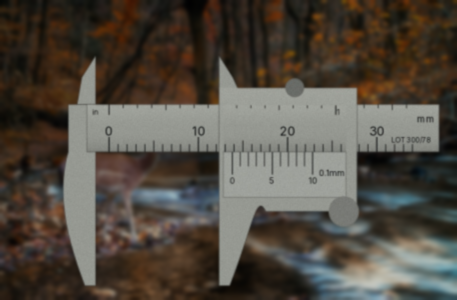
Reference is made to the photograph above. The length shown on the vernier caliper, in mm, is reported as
13.8 mm
